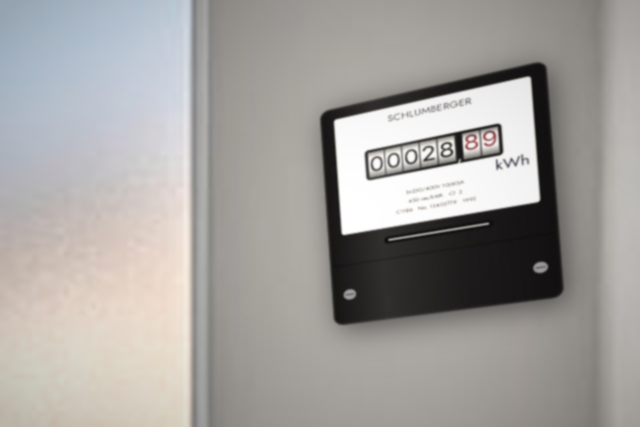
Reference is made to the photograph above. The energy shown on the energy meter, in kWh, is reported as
28.89 kWh
